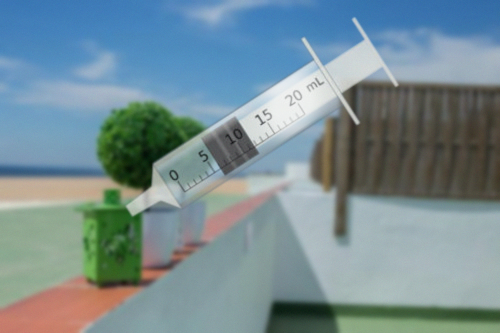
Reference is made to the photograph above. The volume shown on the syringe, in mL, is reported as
6 mL
